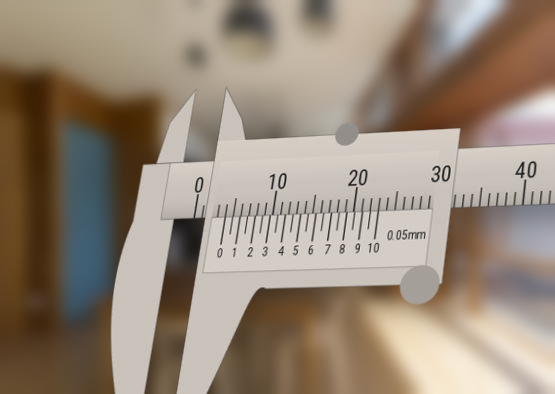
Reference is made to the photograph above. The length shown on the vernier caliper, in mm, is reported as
4.0 mm
